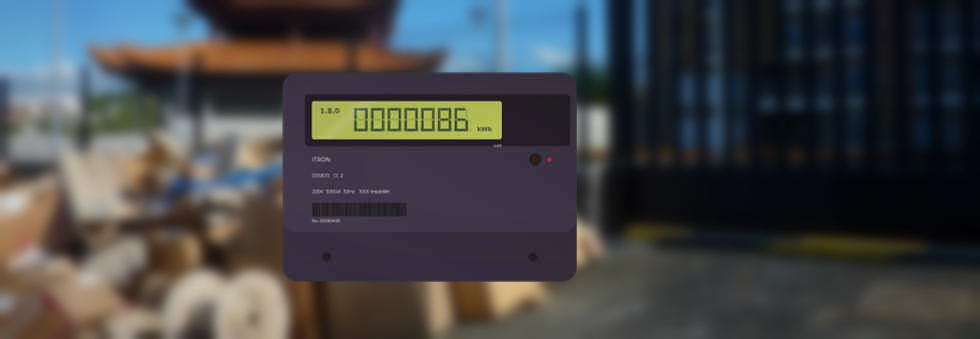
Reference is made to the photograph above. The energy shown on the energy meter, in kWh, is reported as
86 kWh
